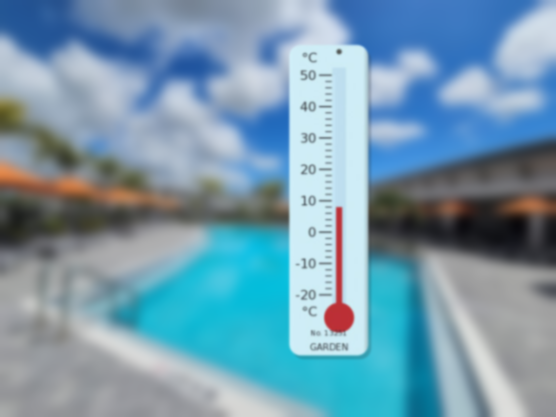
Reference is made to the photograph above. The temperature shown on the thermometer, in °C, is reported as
8 °C
